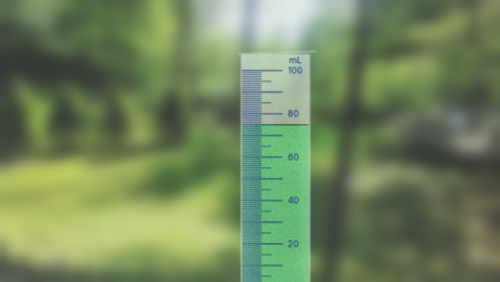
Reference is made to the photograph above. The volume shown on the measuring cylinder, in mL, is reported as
75 mL
